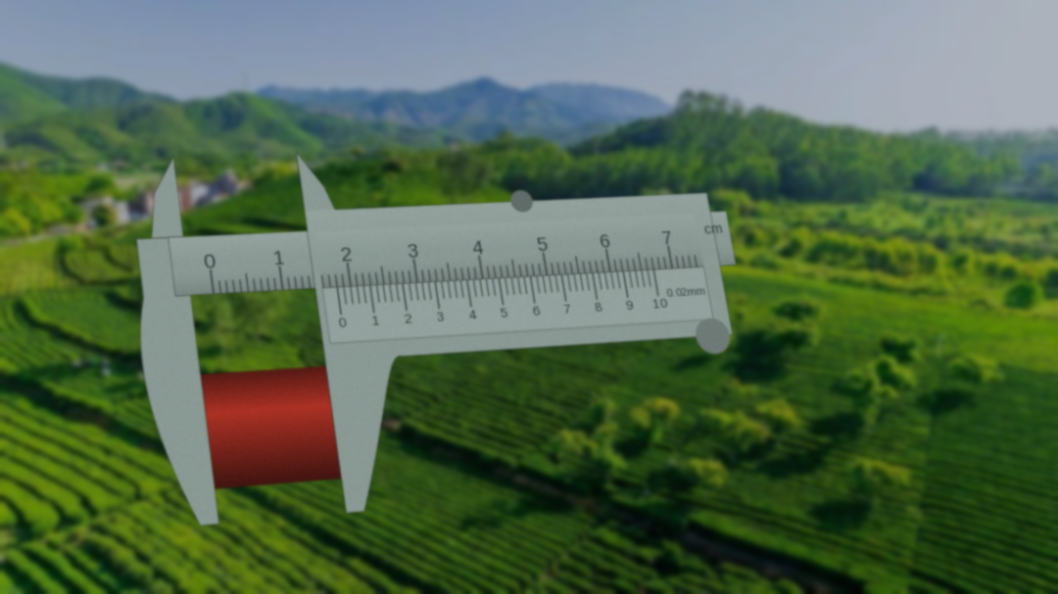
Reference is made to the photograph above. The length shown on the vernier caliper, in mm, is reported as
18.0 mm
